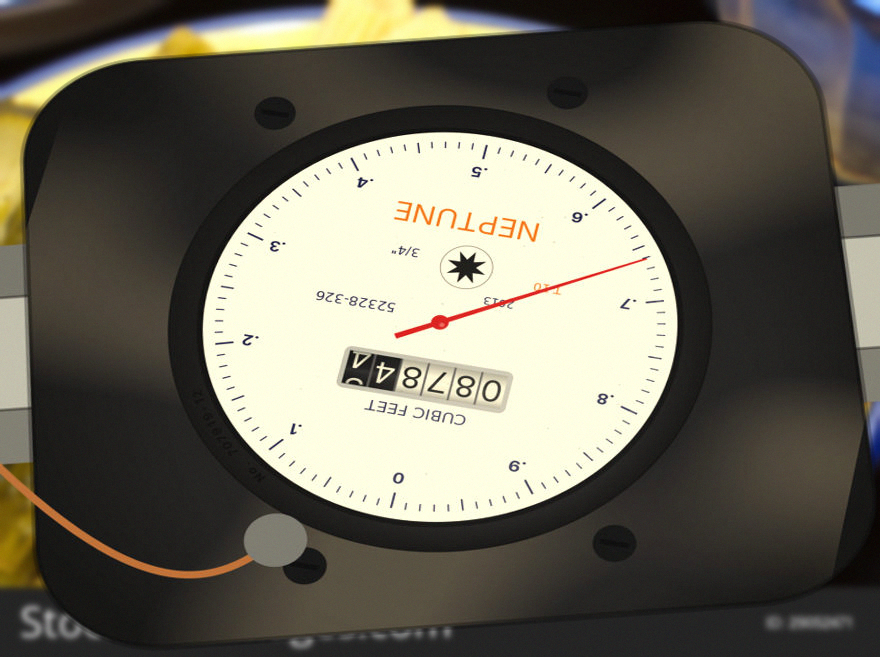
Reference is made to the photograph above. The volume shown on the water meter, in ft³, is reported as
87843.66 ft³
